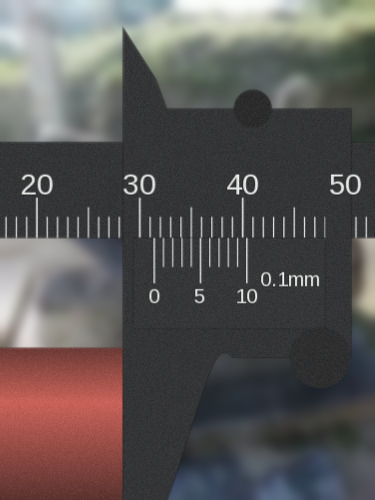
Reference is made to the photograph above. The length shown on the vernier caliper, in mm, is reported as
31.4 mm
